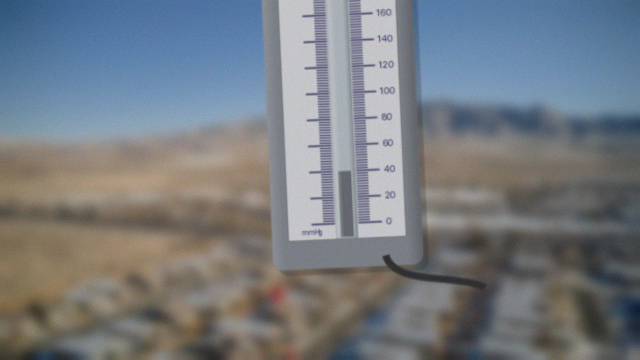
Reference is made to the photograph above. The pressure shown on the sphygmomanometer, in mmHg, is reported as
40 mmHg
